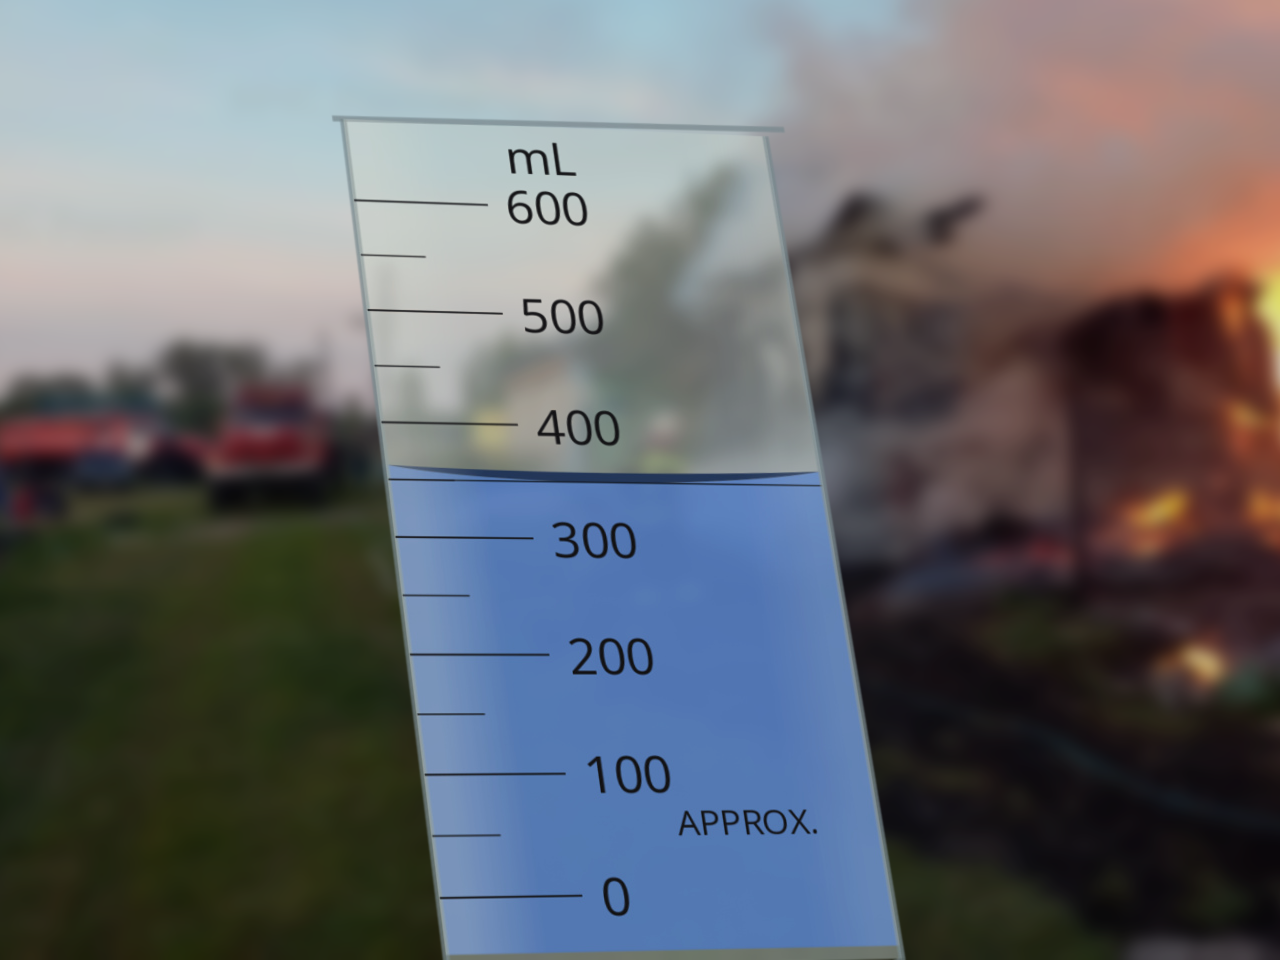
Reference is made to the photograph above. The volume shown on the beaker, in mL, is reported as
350 mL
